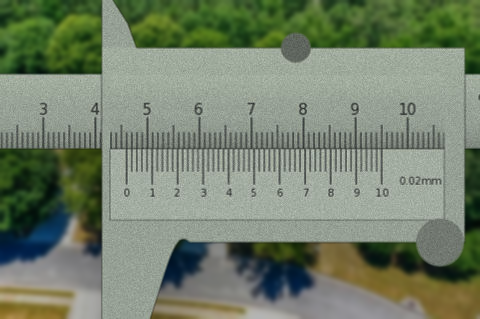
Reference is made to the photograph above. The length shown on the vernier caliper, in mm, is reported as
46.0 mm
